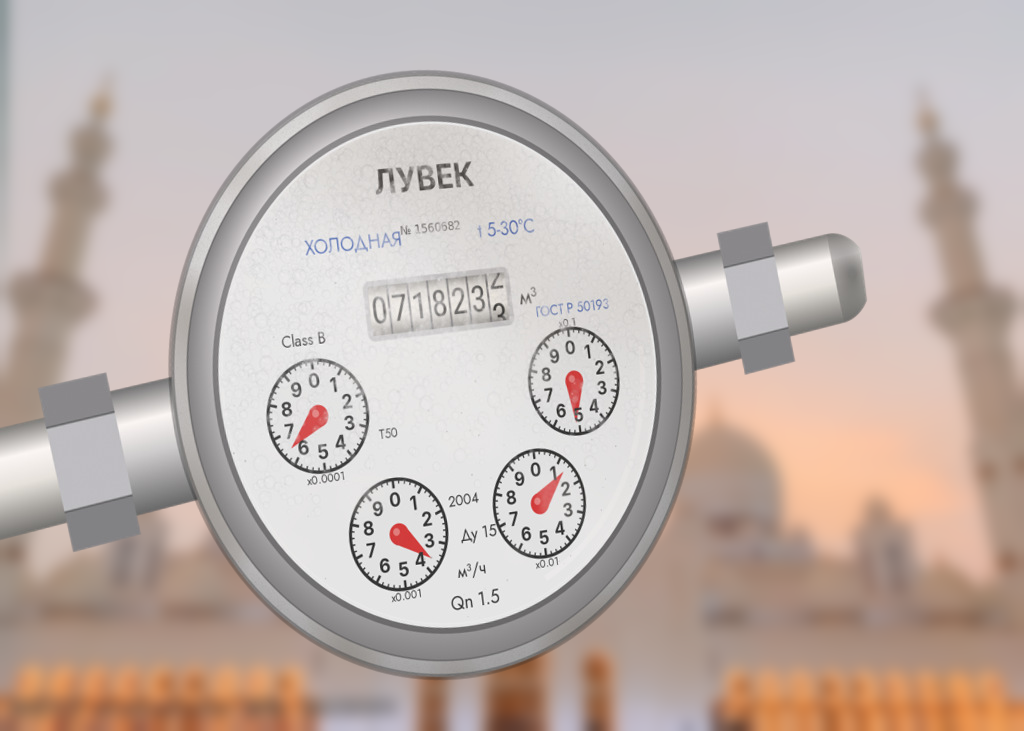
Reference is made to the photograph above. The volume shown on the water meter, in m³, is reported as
718232.5136 m³
